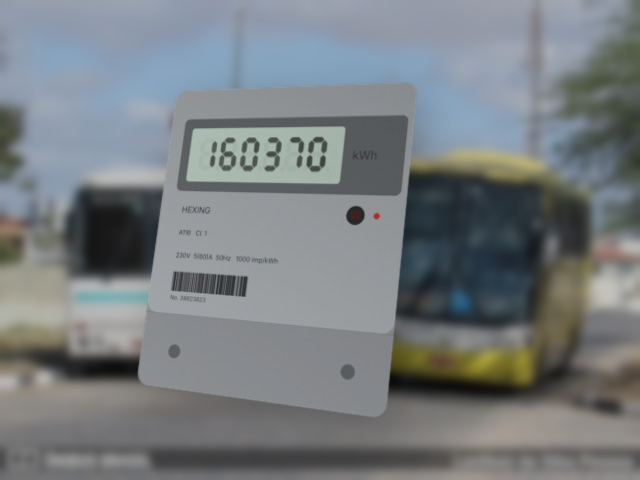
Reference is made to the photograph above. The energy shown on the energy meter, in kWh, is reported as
160370 kWh
